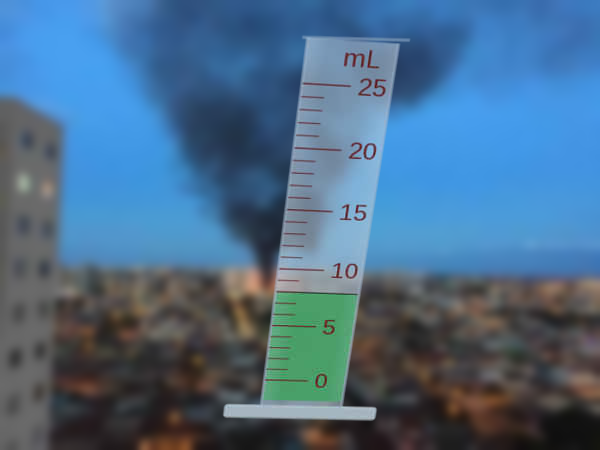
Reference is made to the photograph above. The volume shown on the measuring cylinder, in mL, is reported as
8 mL
